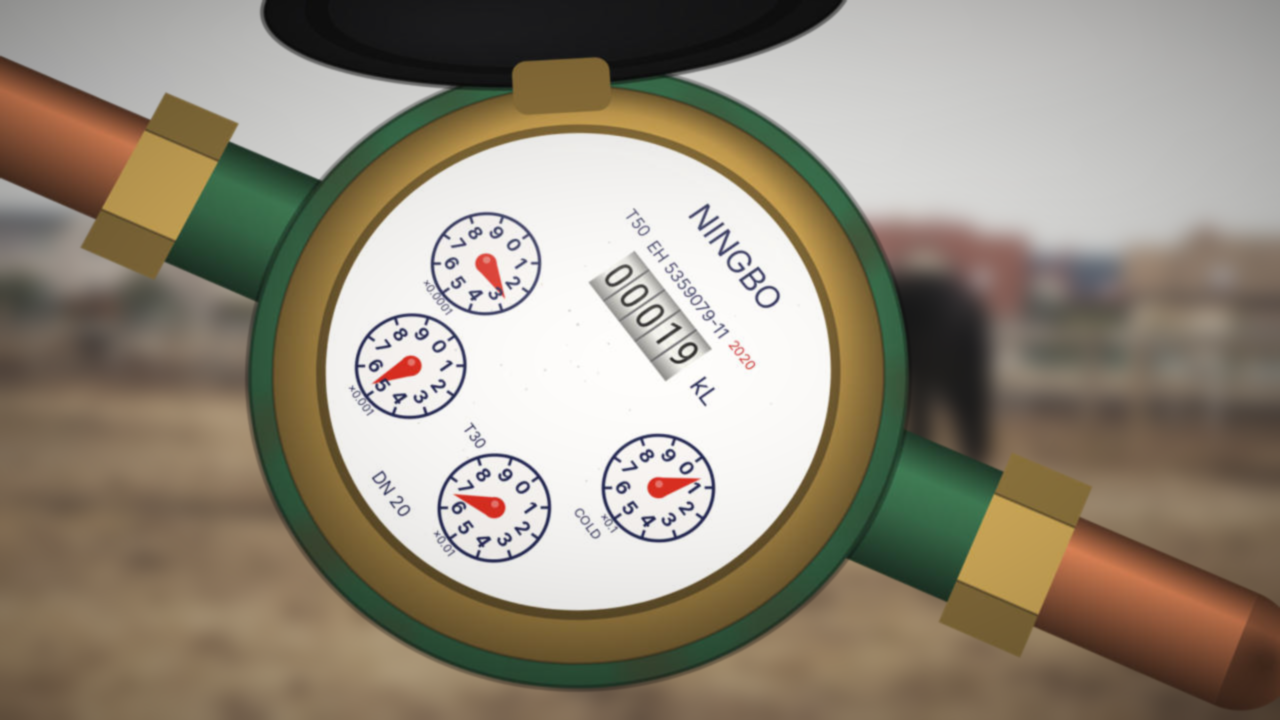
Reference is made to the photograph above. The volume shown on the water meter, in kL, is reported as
19.0652 kL
